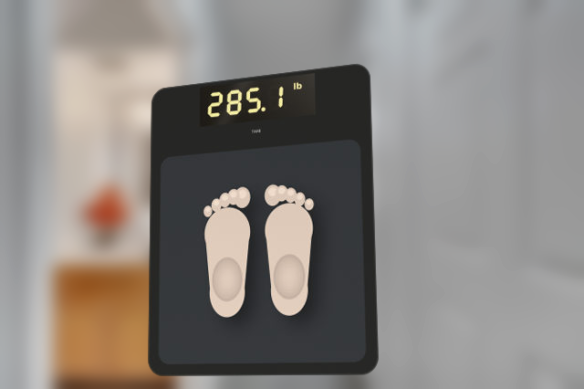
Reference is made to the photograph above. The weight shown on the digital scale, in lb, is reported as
285.1 lb
